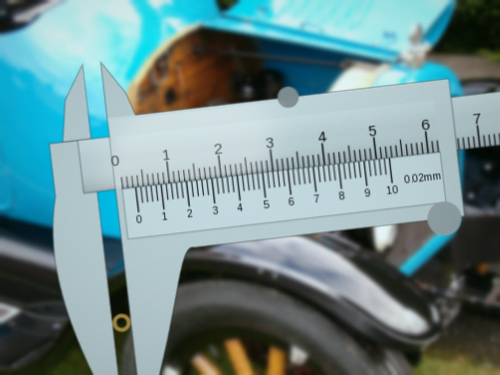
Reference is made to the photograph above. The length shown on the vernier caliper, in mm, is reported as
3.5 mm
